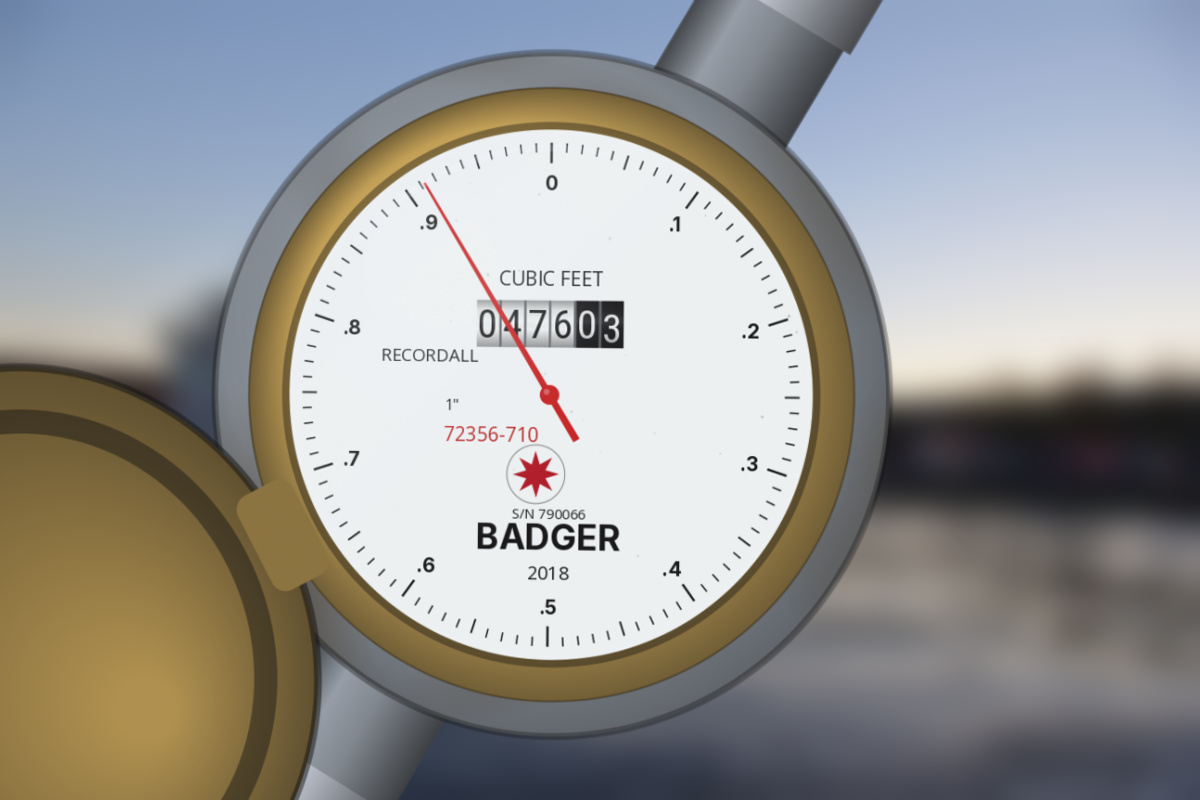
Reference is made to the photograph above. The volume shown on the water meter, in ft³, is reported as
47602.91 ft³
